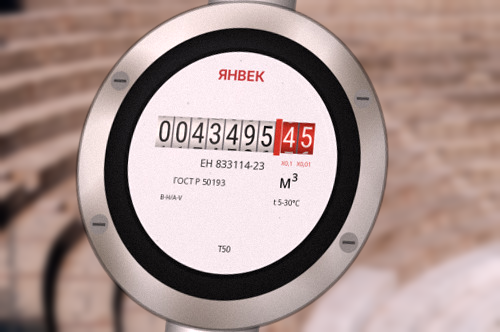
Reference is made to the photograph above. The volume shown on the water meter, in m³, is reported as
43495.45 m³
